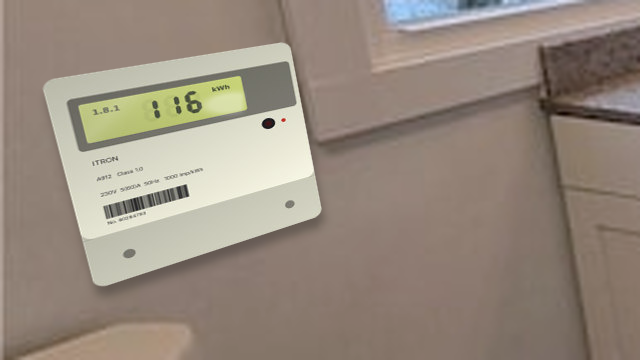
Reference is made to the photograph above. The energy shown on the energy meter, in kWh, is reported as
116 kWh
